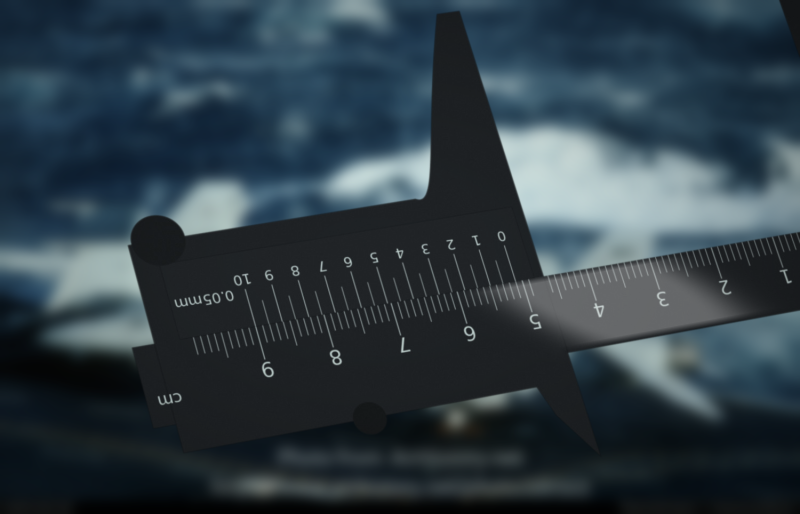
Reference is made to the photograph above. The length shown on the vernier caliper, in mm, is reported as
51.0 mm
